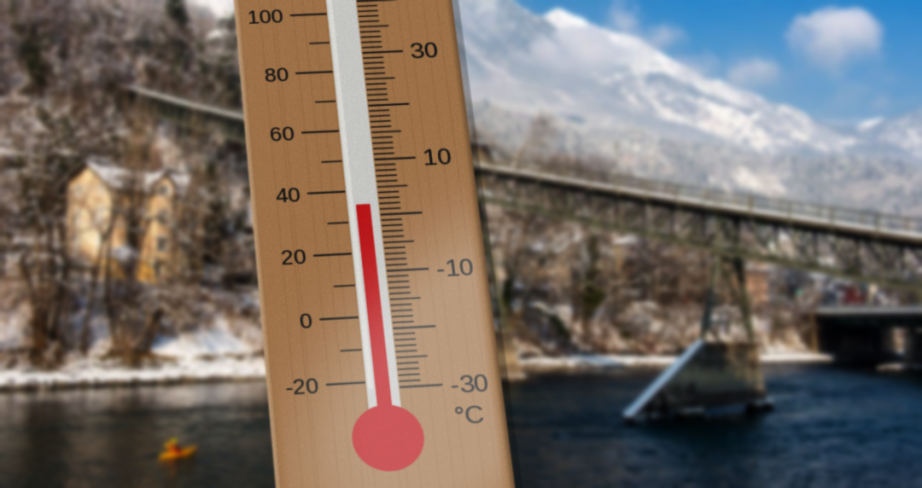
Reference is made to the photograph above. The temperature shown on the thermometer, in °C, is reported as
2 °C
